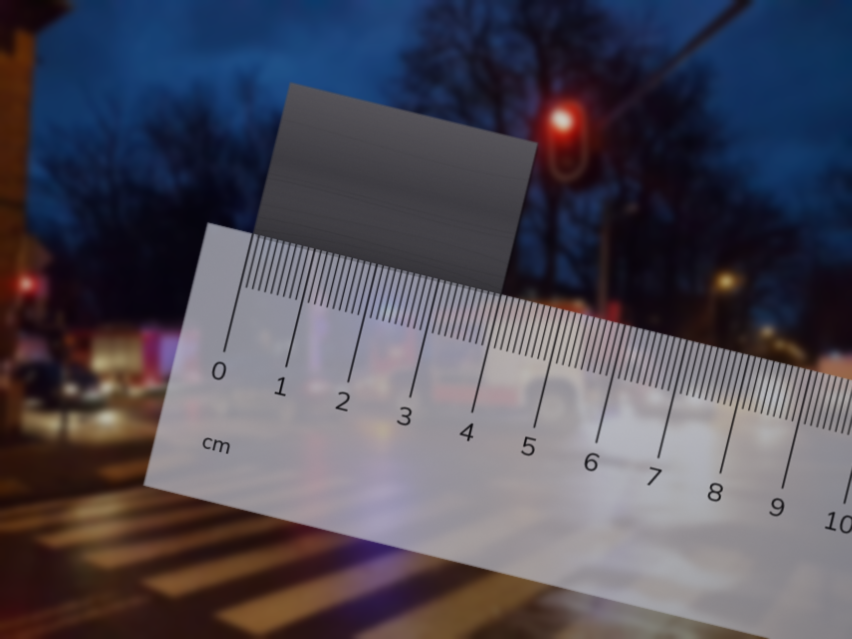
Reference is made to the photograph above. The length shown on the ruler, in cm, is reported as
4 cm
